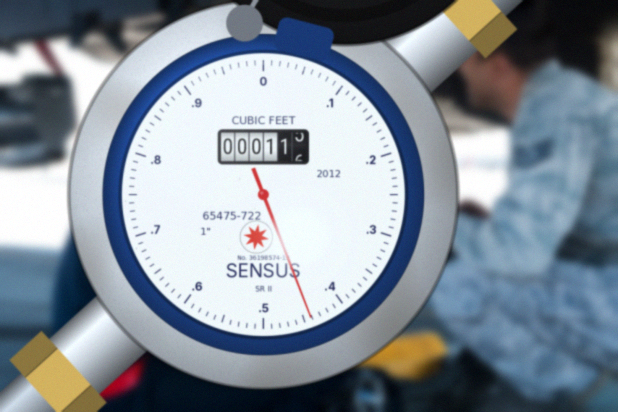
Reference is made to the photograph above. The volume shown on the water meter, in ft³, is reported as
115.44 ft³
